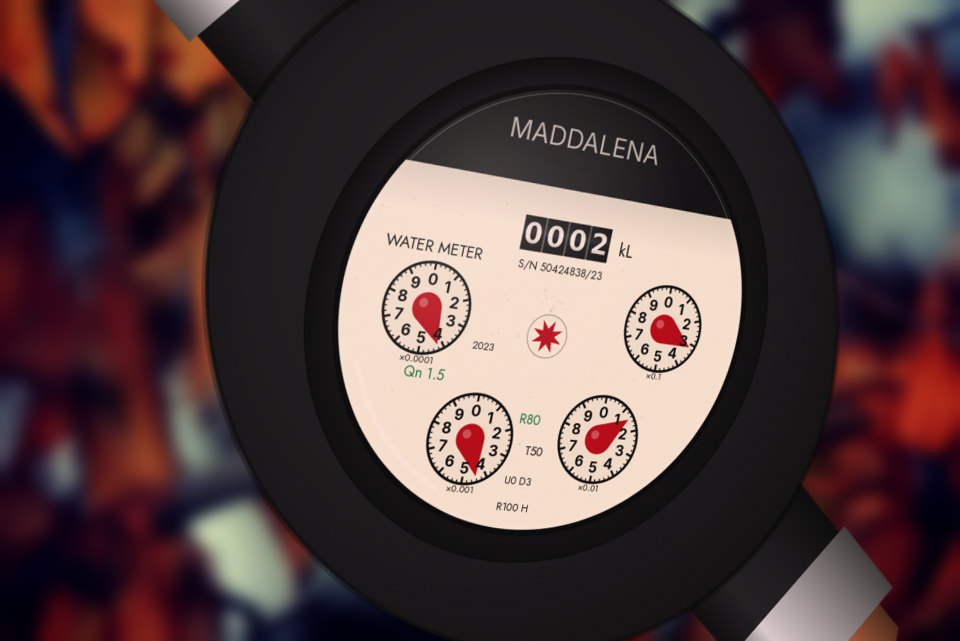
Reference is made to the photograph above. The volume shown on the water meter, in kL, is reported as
2.3144 kL
